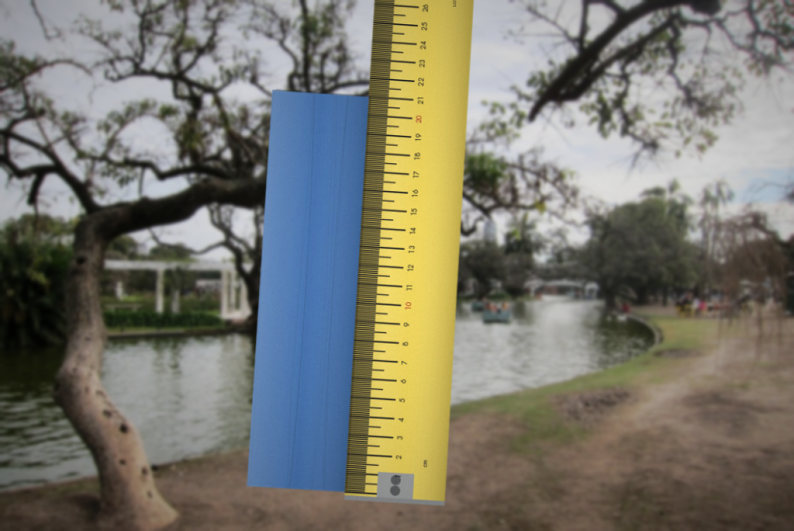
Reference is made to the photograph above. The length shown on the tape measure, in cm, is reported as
21 cm
